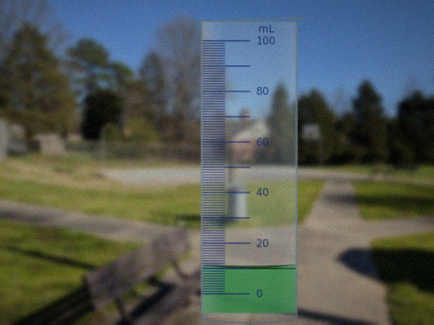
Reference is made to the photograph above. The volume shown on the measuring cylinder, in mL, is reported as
10 mL
